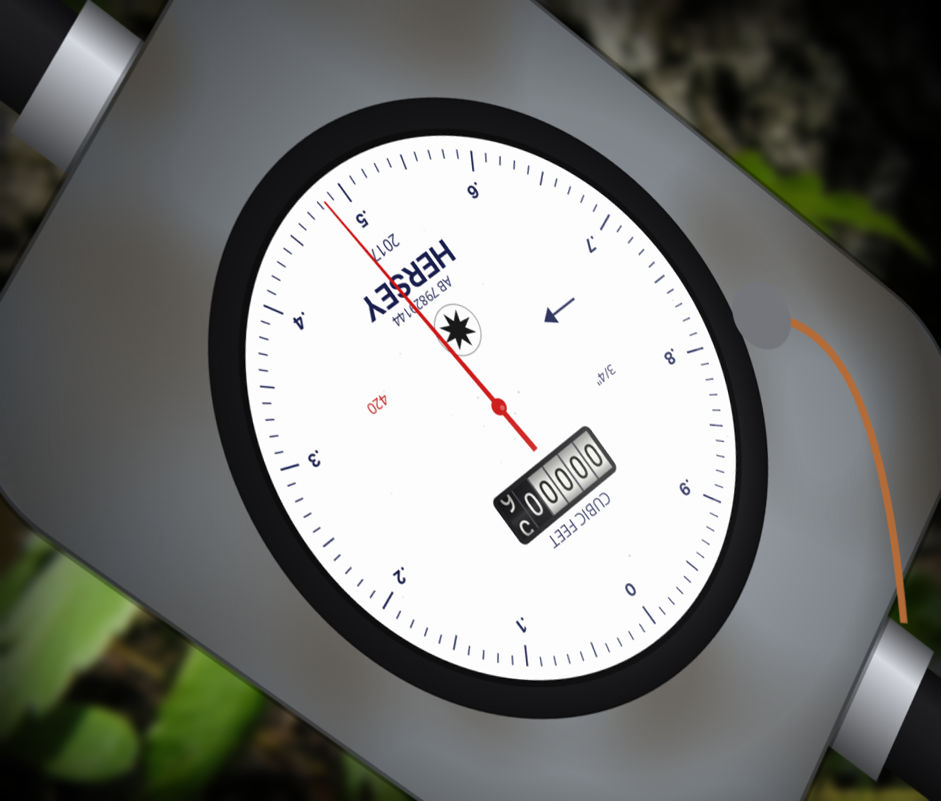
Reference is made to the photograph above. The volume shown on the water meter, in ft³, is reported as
5.48 ft³
